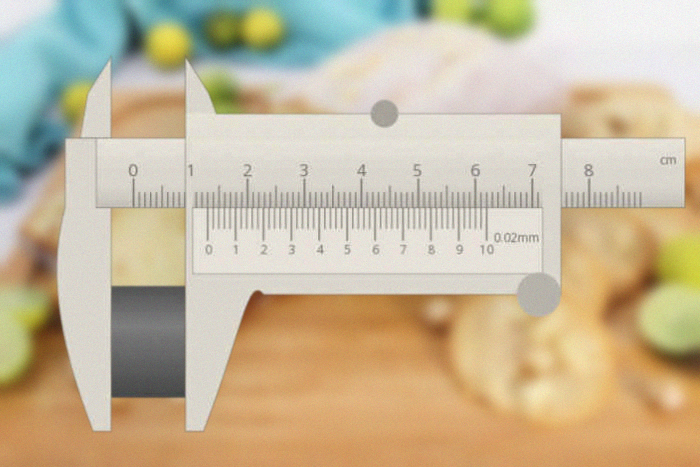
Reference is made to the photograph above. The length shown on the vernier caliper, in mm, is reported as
13.0 mm
